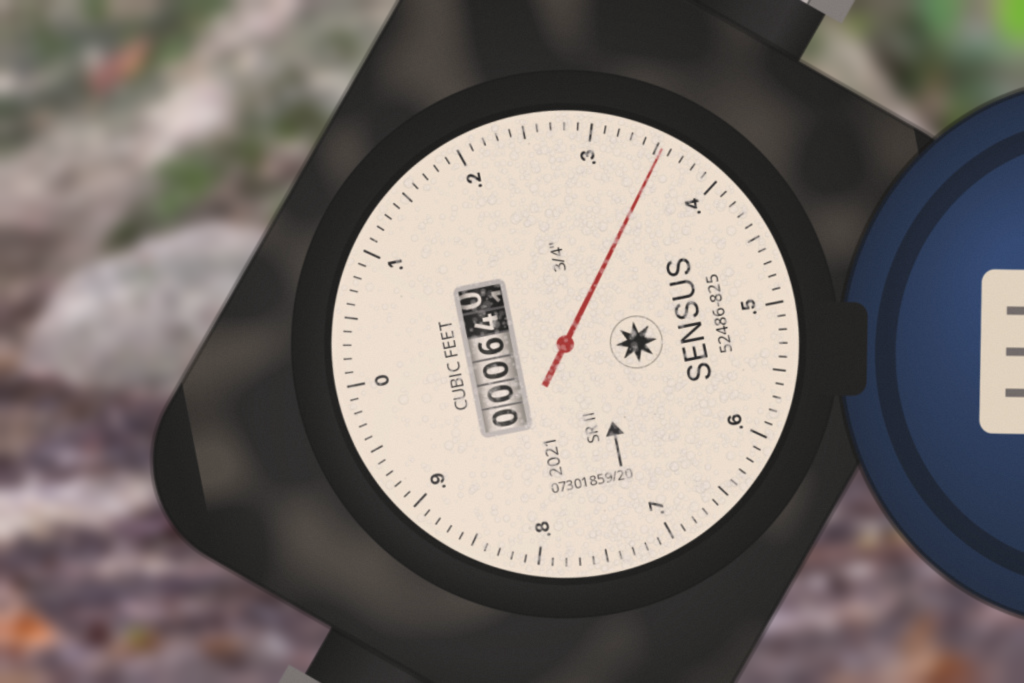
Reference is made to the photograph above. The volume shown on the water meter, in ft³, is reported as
640.35 ft³
